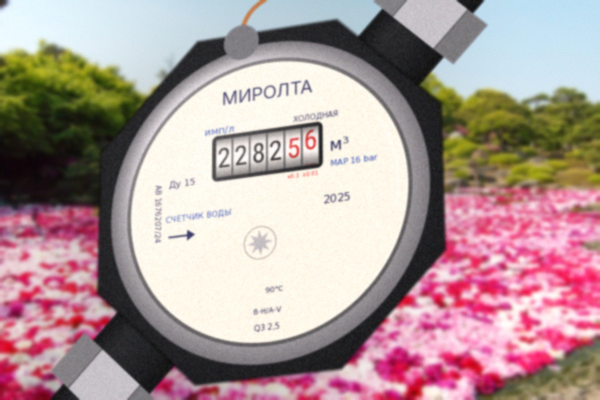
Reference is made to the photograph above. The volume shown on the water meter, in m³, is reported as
2282.56 m³
